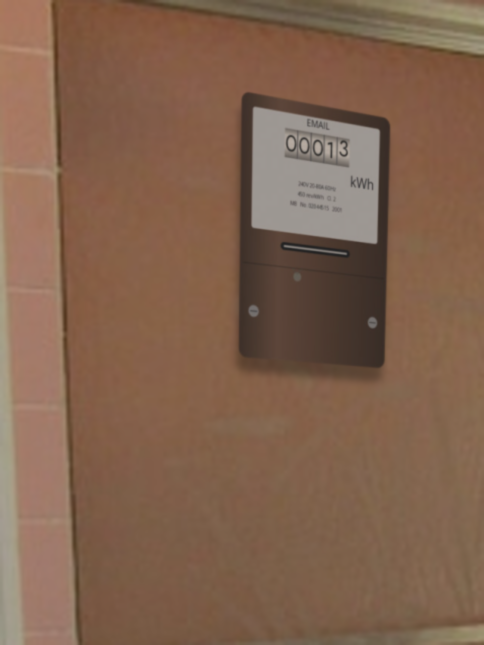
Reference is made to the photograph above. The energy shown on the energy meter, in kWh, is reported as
13 kWh
